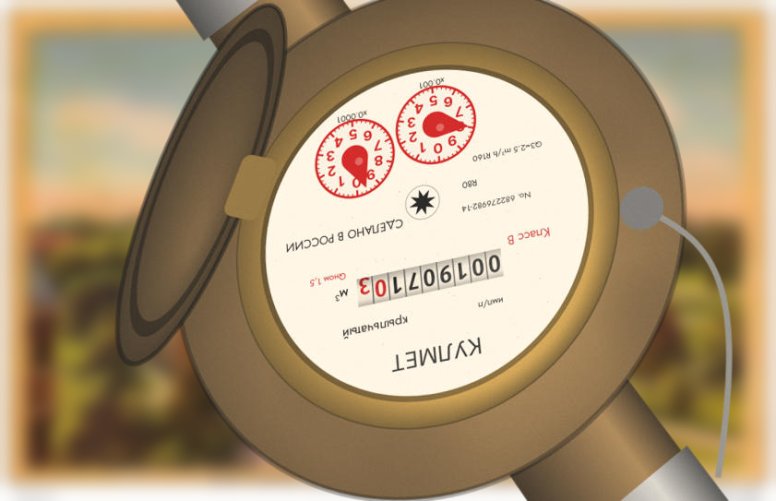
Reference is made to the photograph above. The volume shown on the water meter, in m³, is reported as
19071.0279 m³
